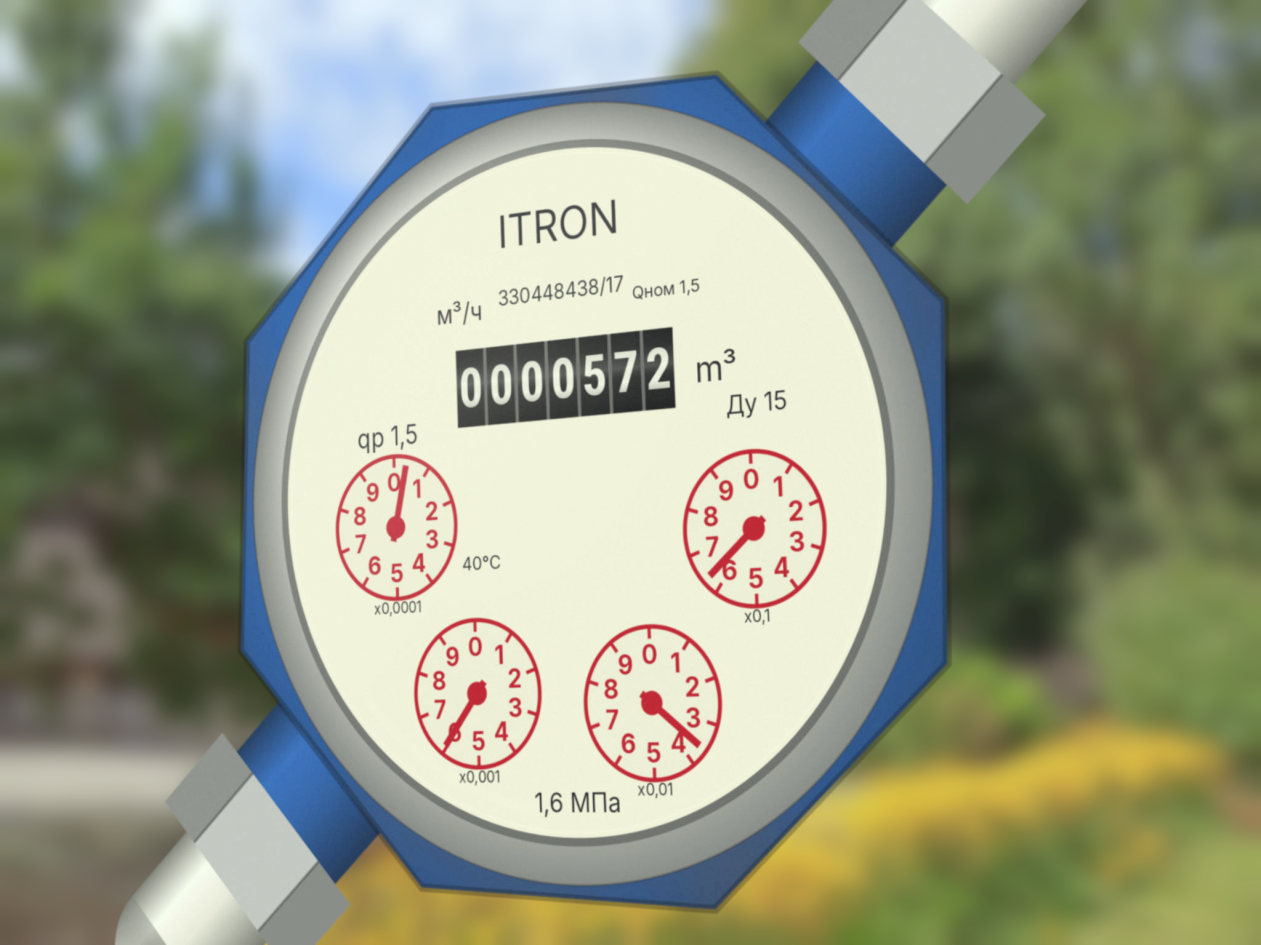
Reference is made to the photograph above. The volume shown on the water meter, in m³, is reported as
572.6360 m³
